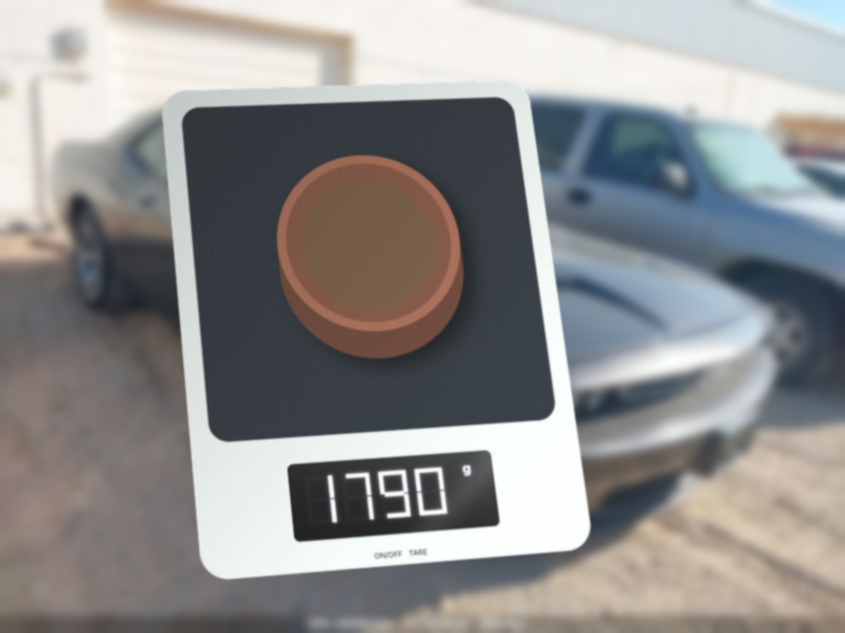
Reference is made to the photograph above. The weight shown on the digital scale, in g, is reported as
1790 g
